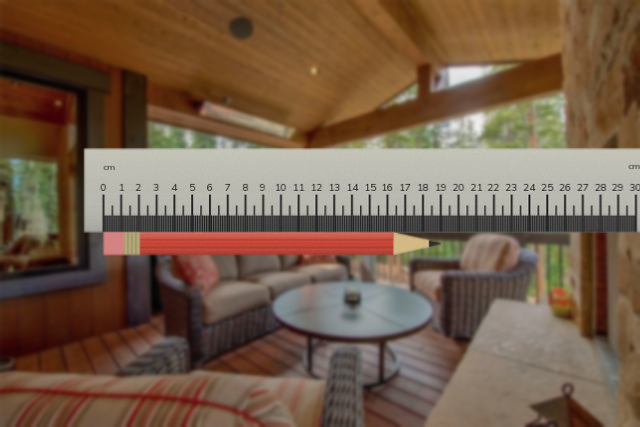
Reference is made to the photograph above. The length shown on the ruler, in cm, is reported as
19 cm
